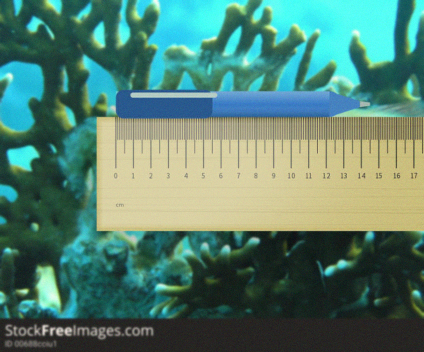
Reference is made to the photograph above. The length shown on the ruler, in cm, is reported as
14.5 cm
